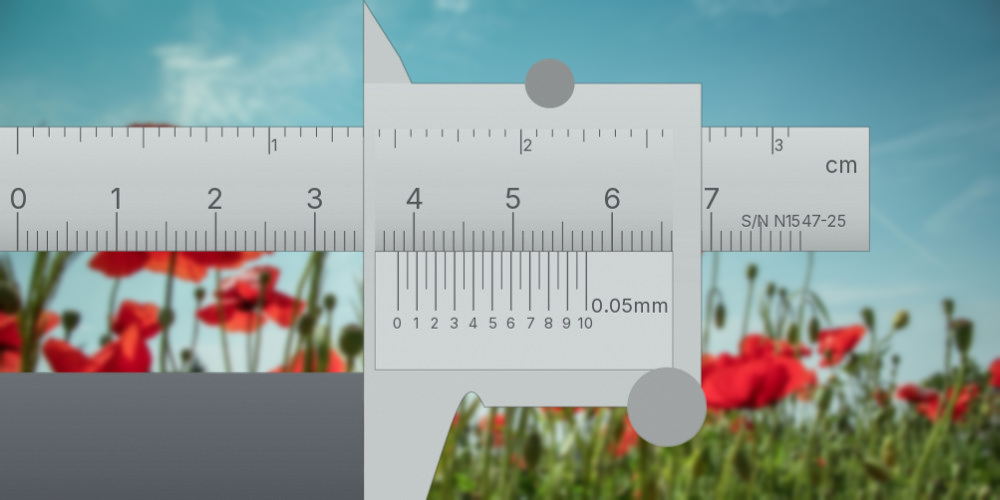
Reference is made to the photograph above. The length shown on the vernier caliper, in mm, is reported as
38.4 mm
